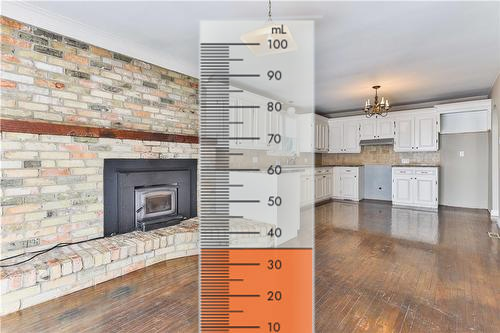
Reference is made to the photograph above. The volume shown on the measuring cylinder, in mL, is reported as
35 mL
